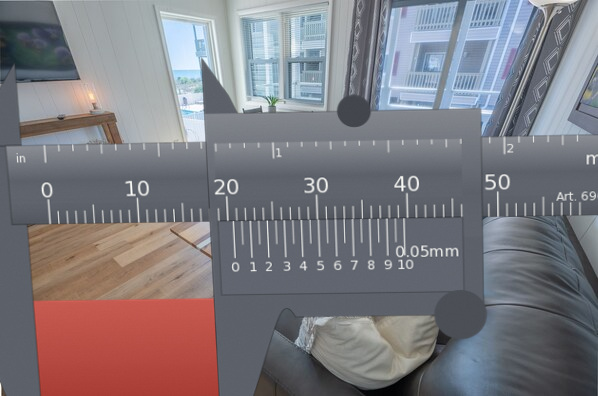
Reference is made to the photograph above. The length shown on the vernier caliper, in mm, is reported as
20.6 mm
